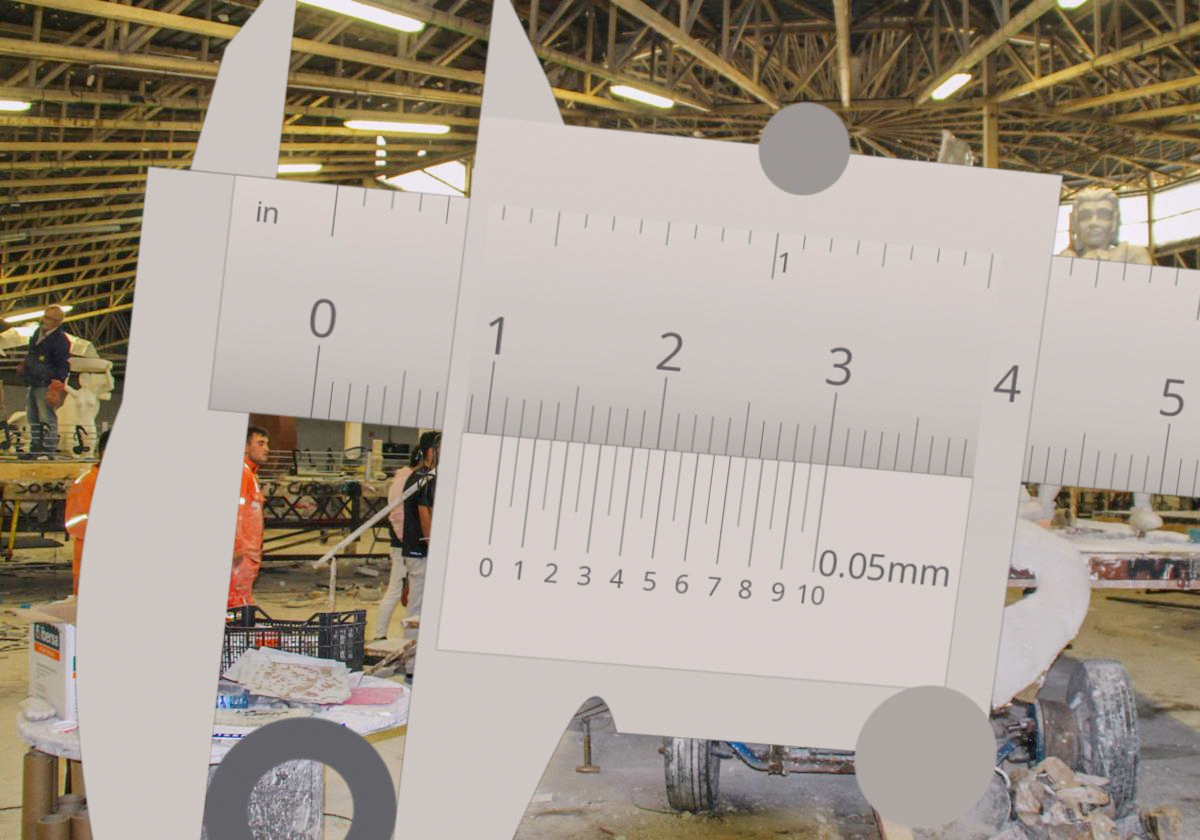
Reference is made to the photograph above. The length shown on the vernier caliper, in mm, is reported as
11.0 mm
